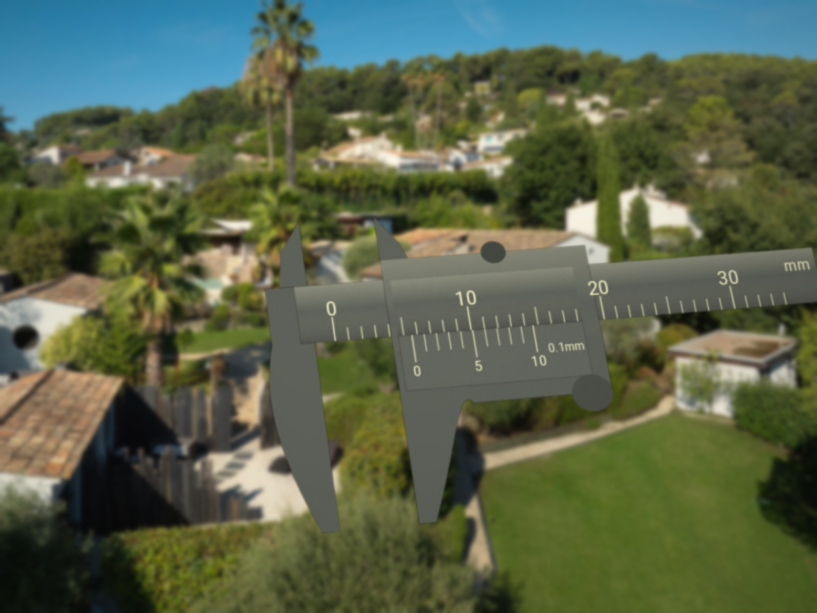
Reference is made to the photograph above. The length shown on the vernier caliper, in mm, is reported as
5.6 mm
